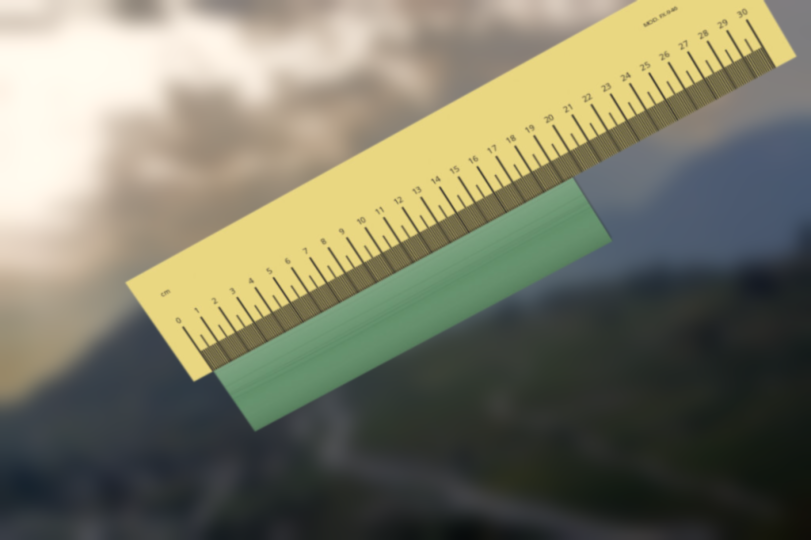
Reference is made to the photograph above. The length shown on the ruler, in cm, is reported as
19.5 cm
